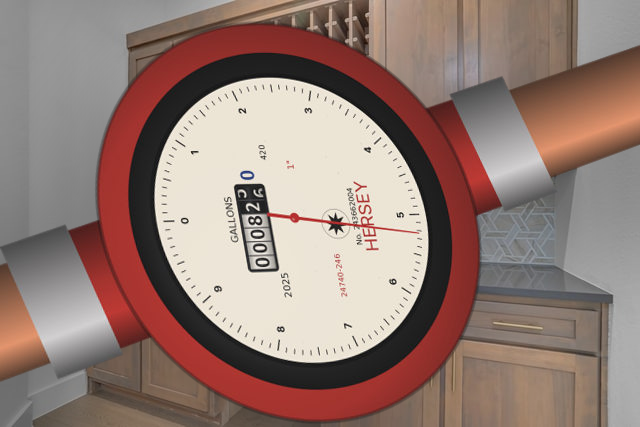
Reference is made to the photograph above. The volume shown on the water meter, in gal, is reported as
8255.2 gal
